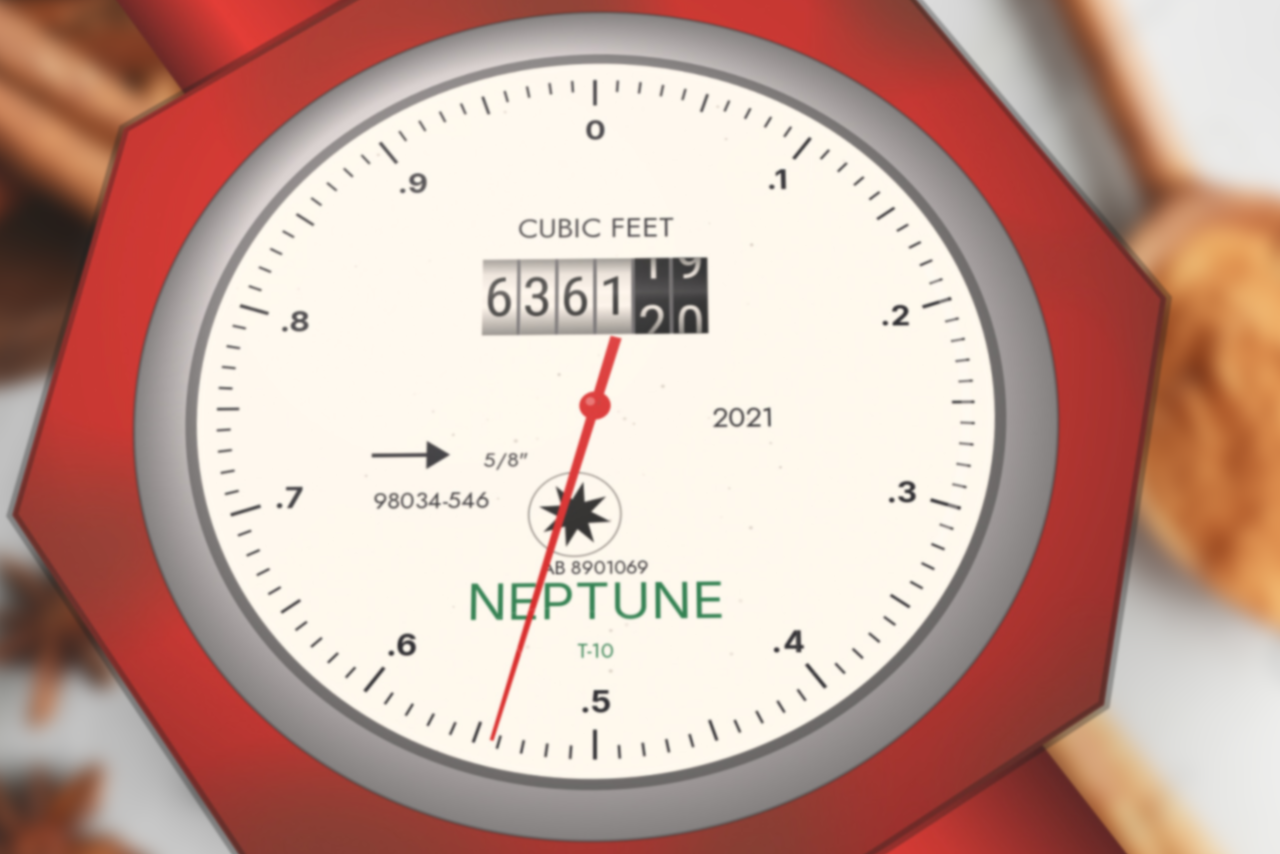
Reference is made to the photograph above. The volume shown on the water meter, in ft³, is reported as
636119.54 ft³
